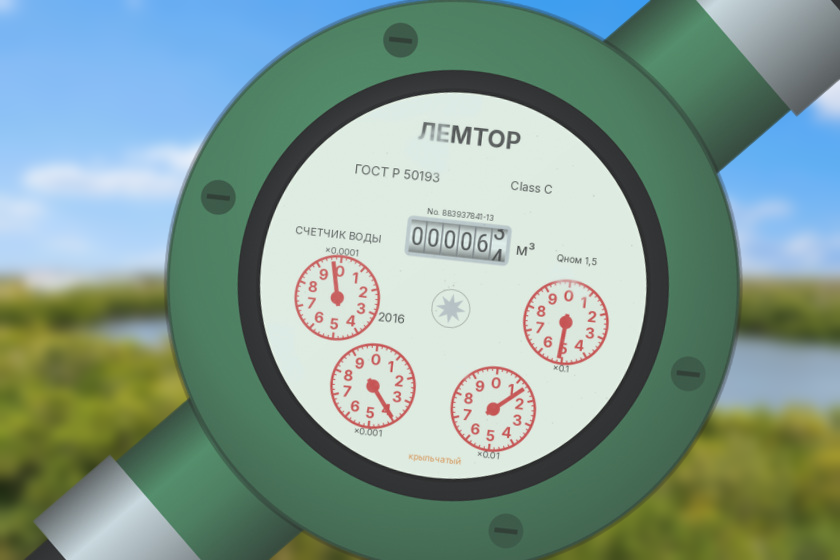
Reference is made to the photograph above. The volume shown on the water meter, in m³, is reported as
63.5139 m³
